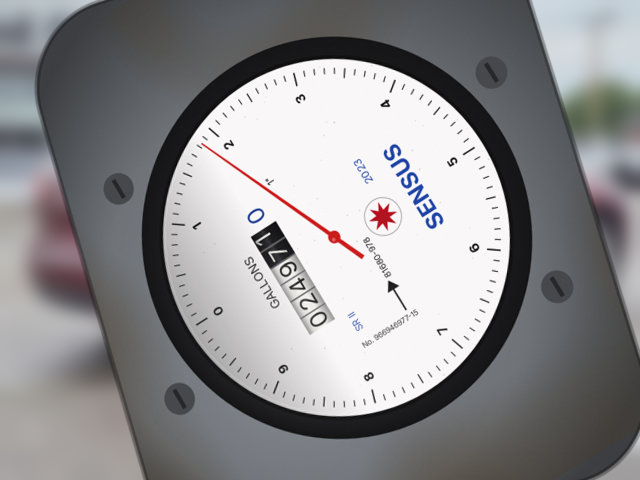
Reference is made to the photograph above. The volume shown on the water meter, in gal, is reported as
249711.8 gal
